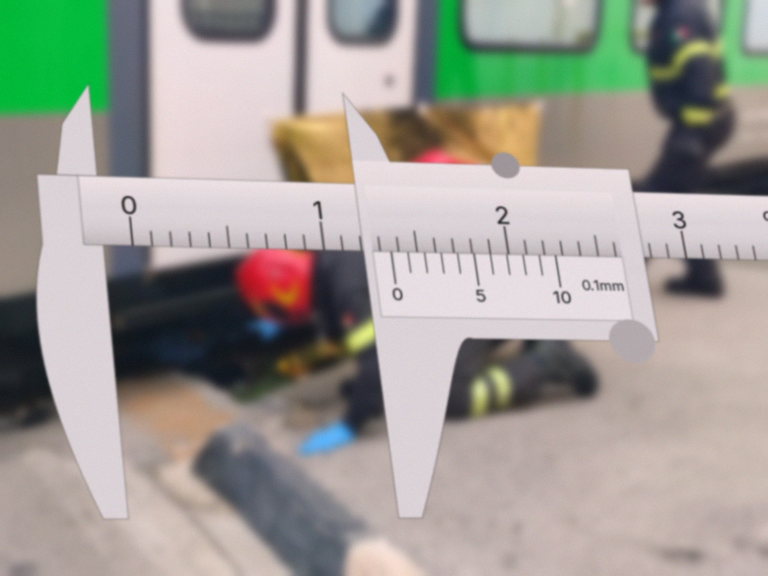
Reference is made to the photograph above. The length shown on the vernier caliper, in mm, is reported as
13.6 mm
